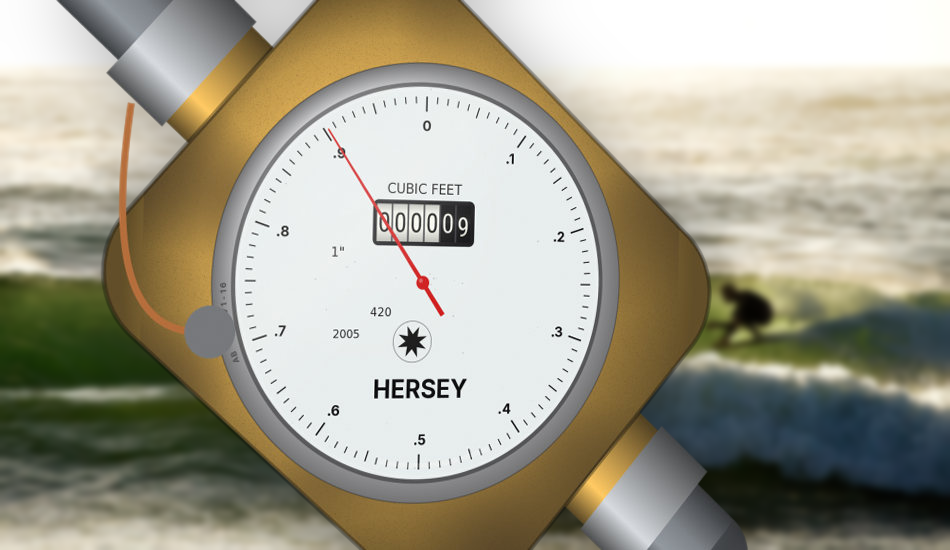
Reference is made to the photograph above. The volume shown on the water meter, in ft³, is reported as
8.90 ft³
